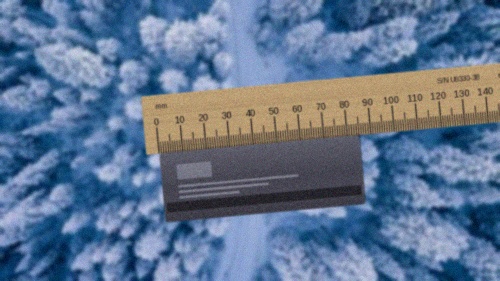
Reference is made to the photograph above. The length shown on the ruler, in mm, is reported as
85 mm
